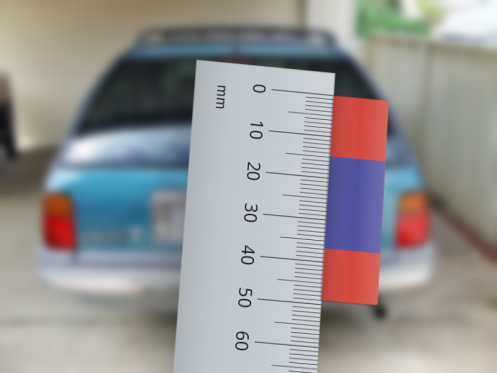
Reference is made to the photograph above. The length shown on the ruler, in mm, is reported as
49 mm
